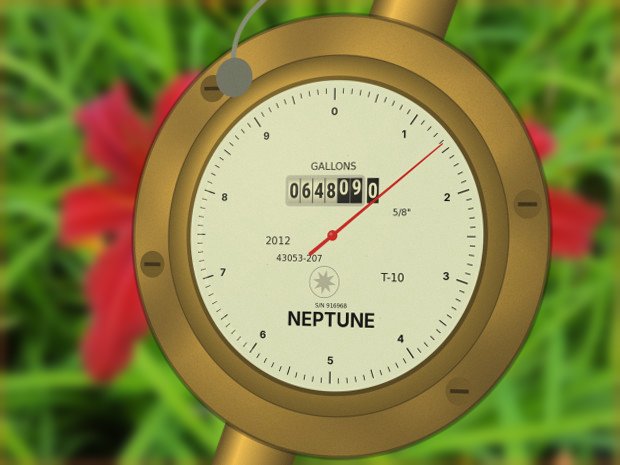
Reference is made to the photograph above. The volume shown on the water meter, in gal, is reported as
648091.4 gal
